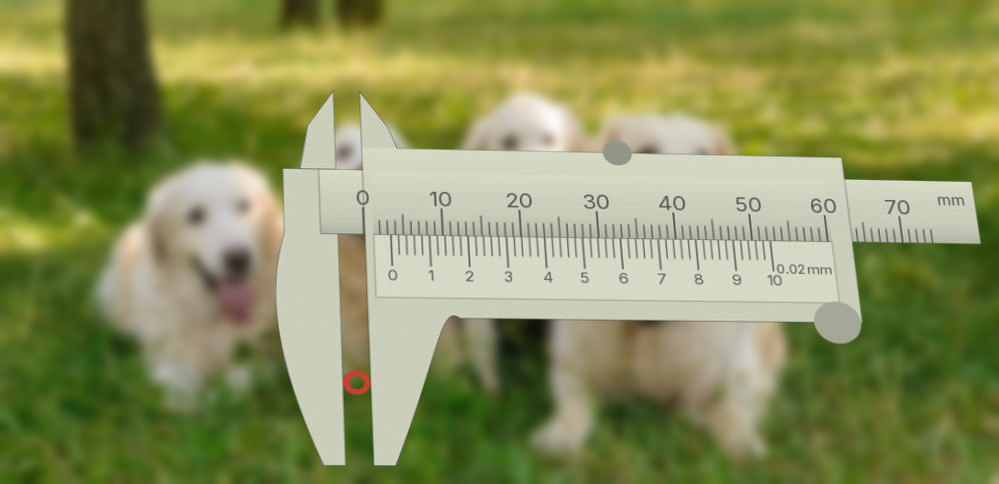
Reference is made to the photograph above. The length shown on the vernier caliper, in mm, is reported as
3.4 mm
